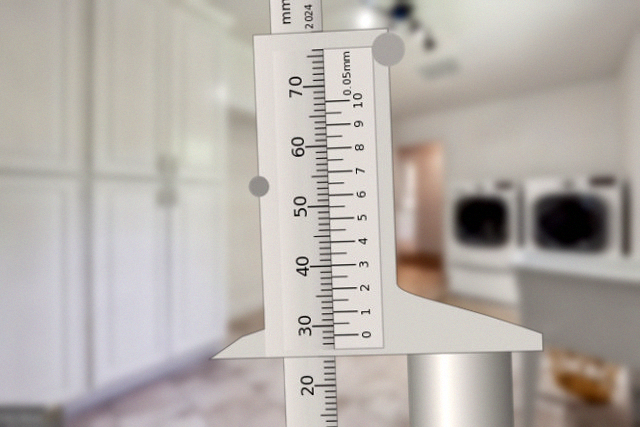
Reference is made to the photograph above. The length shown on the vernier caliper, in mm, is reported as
28.4 mm
